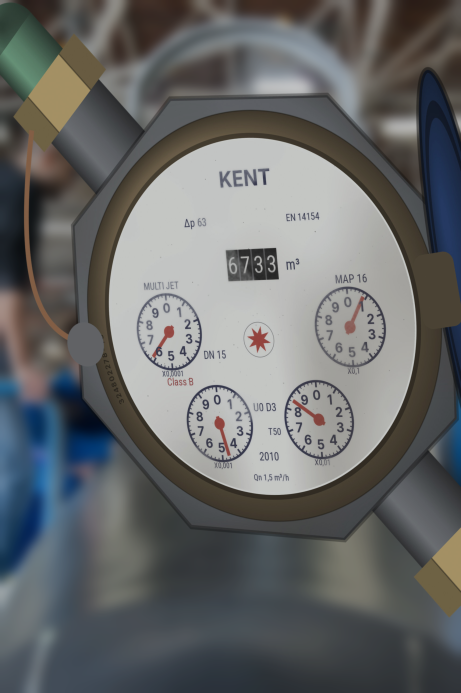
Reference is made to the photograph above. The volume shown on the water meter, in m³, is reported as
6733.0846 m³
